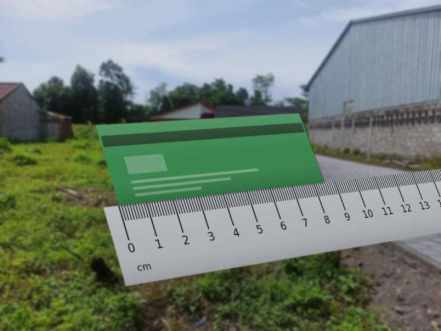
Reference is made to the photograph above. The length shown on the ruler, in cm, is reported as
8.5 cm
